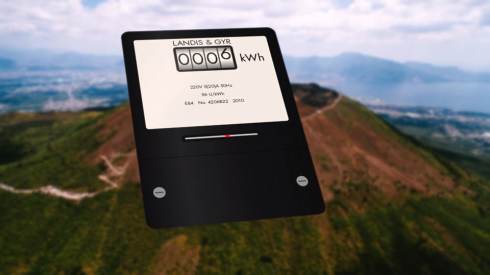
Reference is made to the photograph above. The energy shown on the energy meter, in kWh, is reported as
6 kWh
